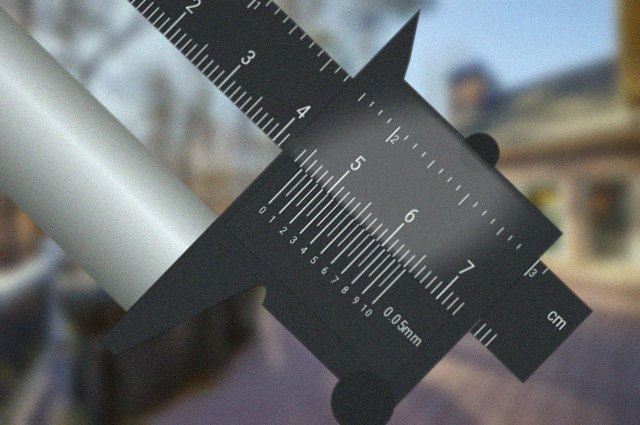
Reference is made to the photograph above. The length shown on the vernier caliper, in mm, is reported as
45.4 mm
